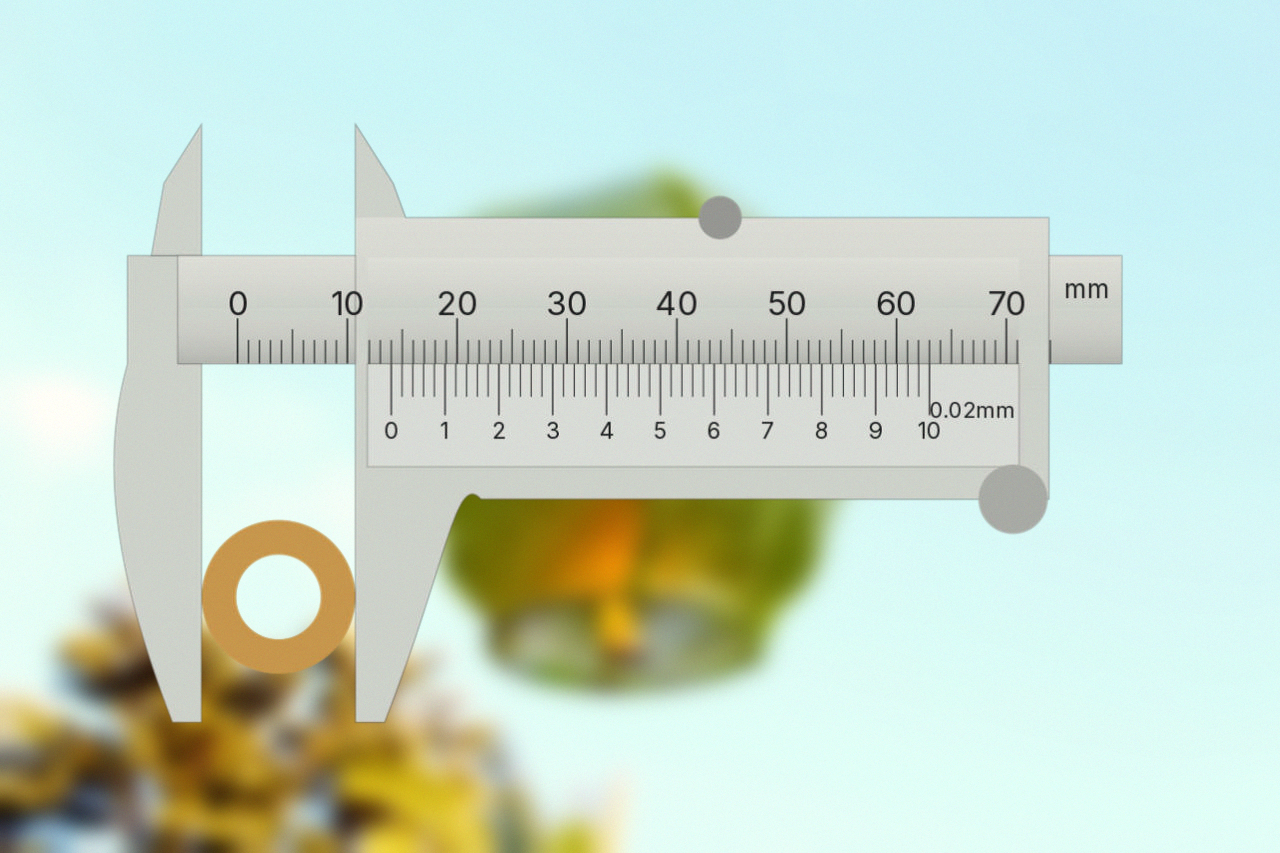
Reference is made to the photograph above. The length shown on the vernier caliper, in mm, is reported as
14.0 mm
